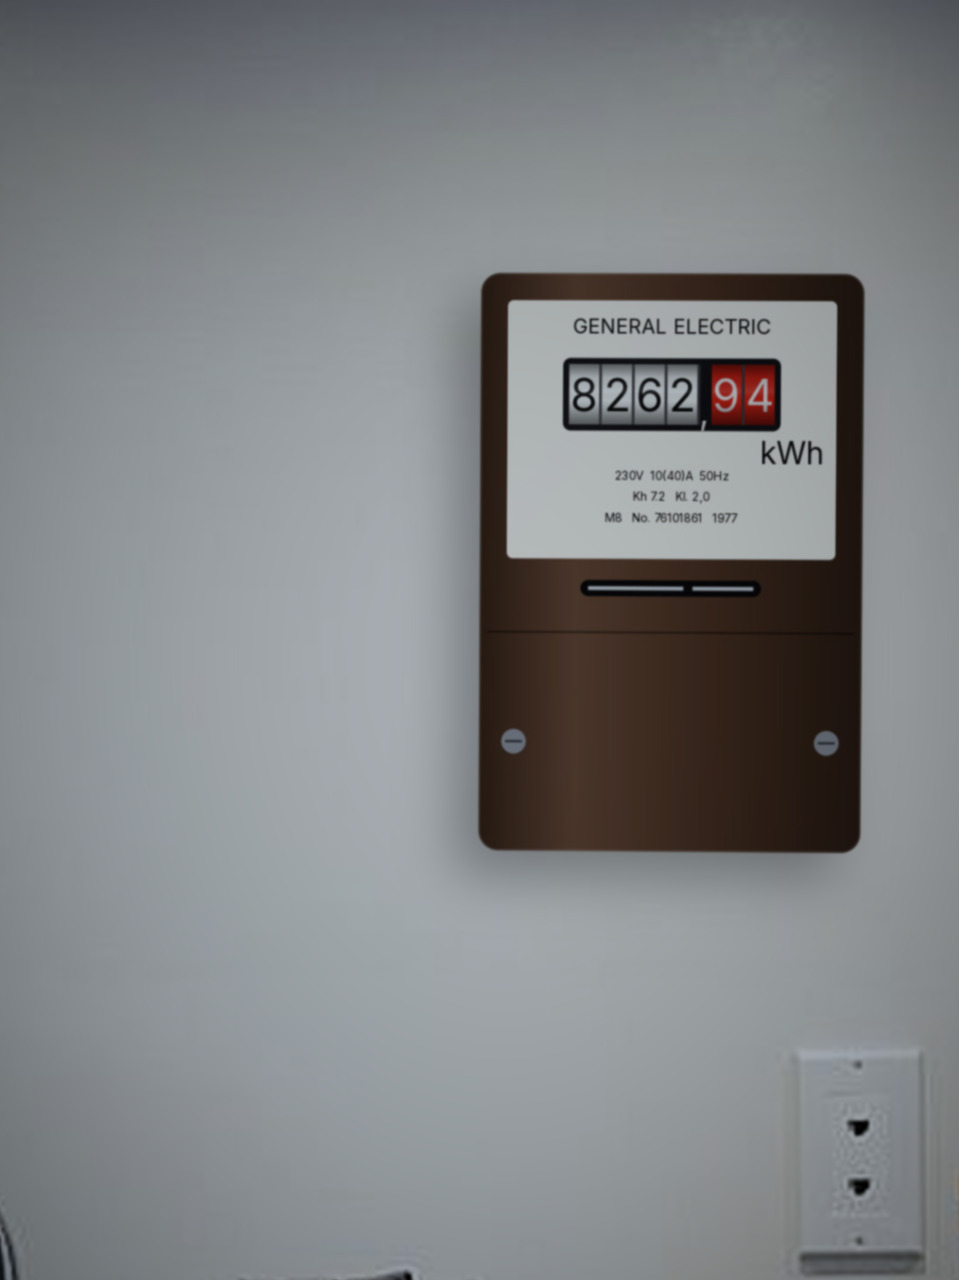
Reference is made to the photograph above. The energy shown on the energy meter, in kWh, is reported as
8262.94 kWh
